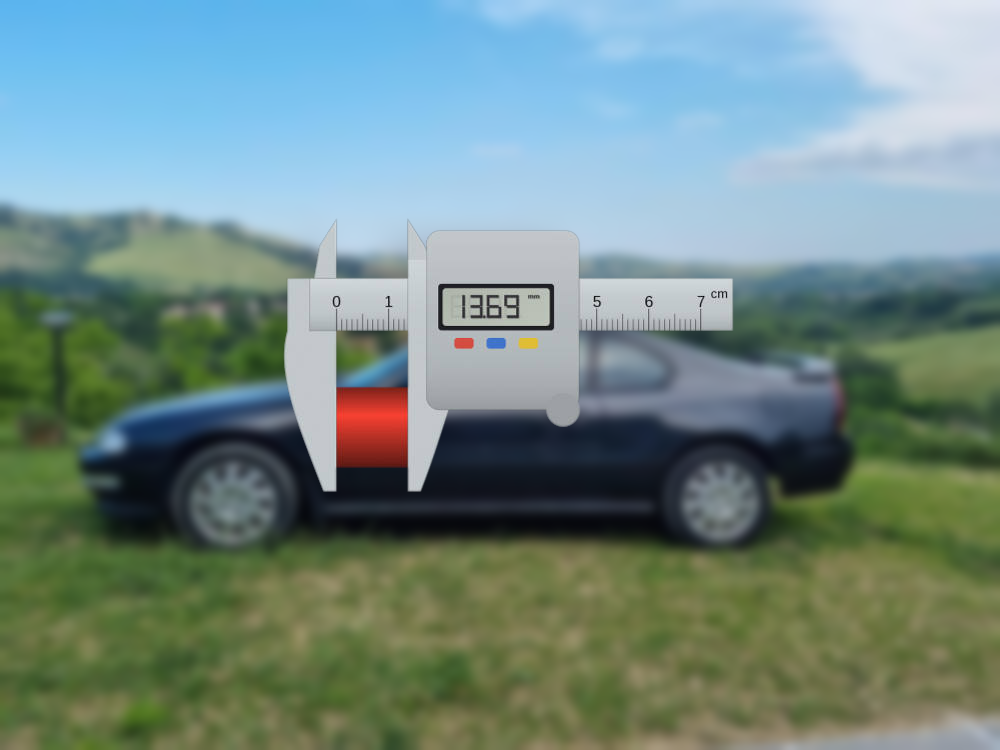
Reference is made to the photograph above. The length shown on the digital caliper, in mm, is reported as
13.69 mm
